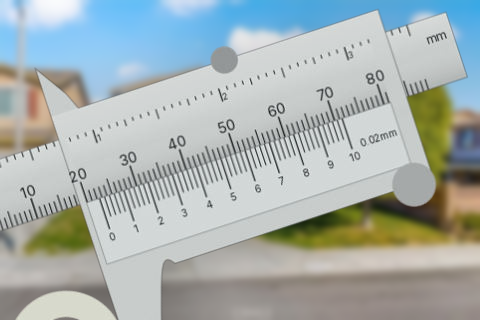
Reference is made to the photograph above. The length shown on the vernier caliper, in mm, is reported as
22.5 mm
